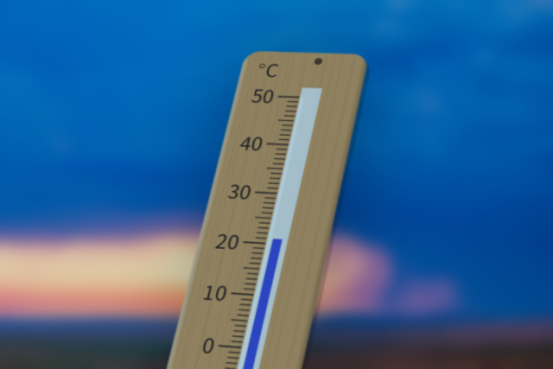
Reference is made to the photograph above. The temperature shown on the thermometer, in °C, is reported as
21 °C
